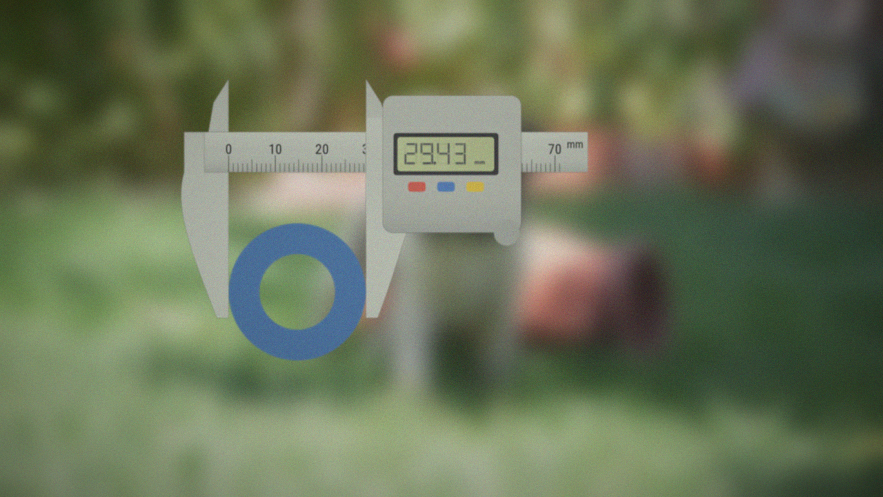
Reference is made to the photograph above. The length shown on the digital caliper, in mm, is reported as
29.43 mm
